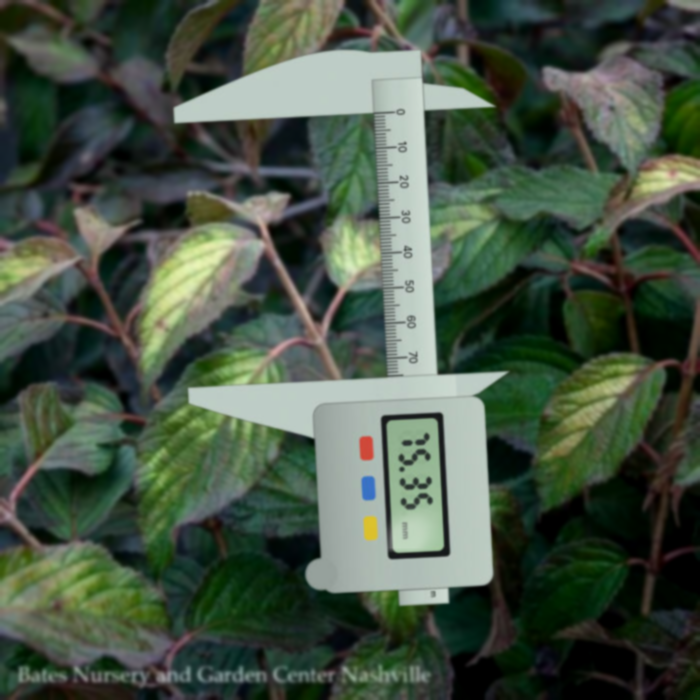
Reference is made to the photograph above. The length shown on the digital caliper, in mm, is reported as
75.35 mm
